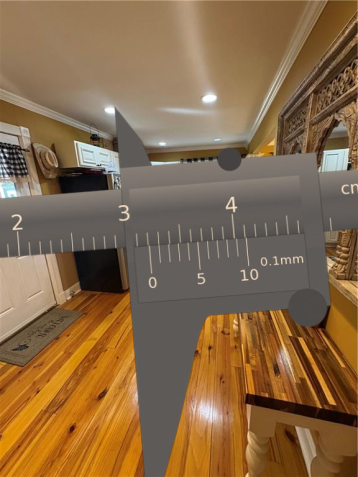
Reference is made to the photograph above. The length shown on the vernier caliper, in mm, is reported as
32.1 mm
